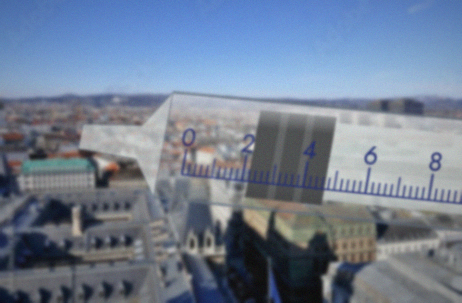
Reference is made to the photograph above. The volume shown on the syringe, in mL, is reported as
2.2 mL
